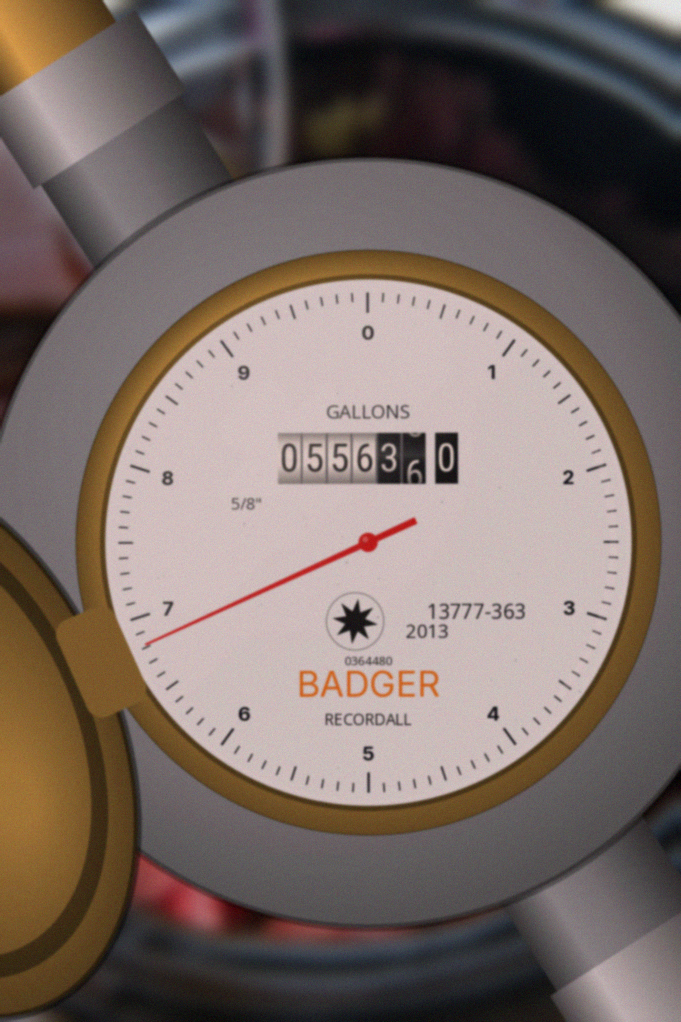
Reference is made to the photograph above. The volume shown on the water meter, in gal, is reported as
556356.8 gal
